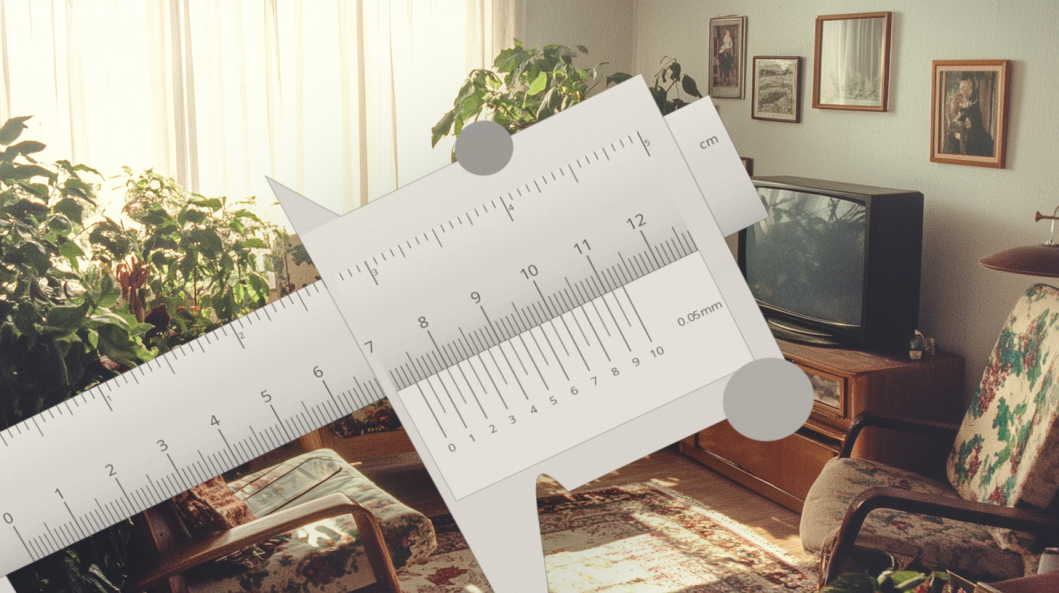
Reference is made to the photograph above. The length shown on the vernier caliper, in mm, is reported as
74.0 mm
